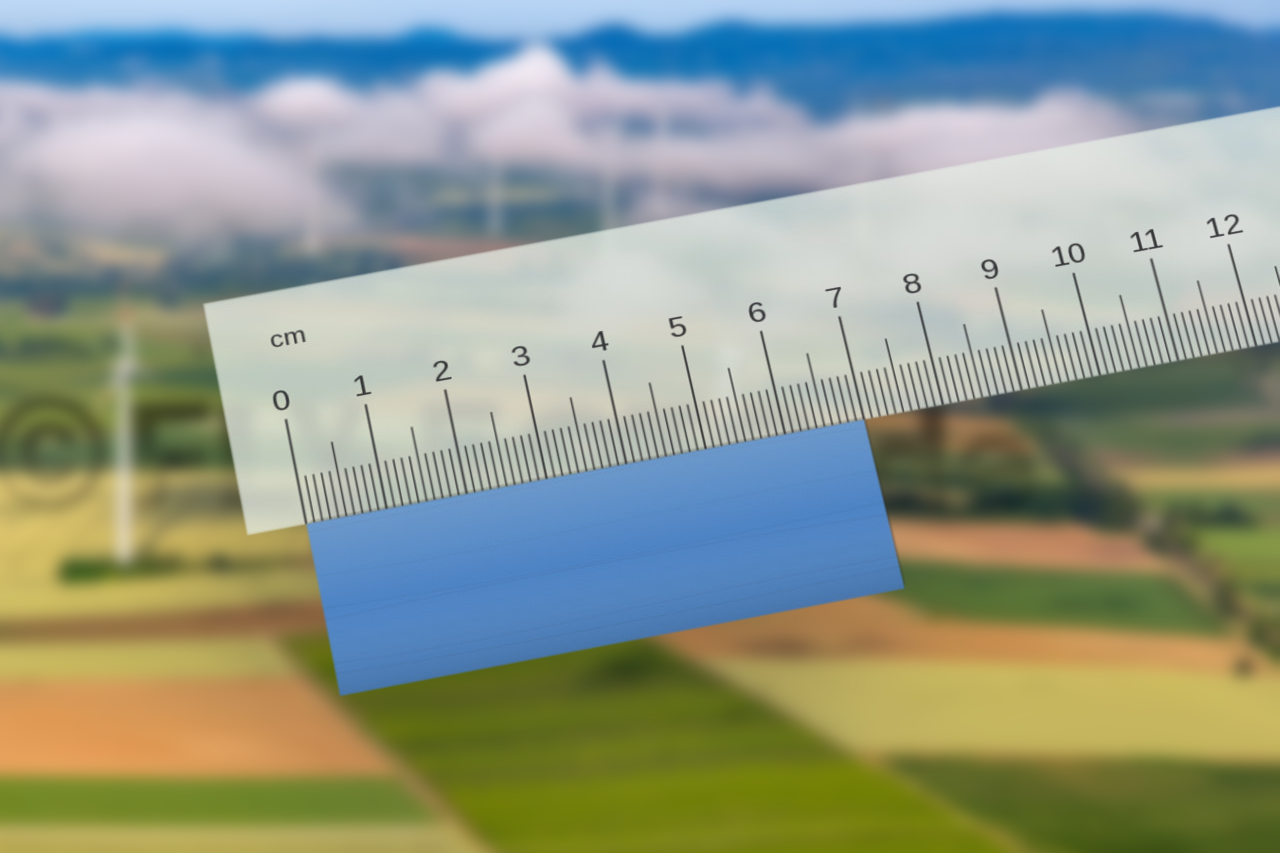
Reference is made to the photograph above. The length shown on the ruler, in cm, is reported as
7 cm
